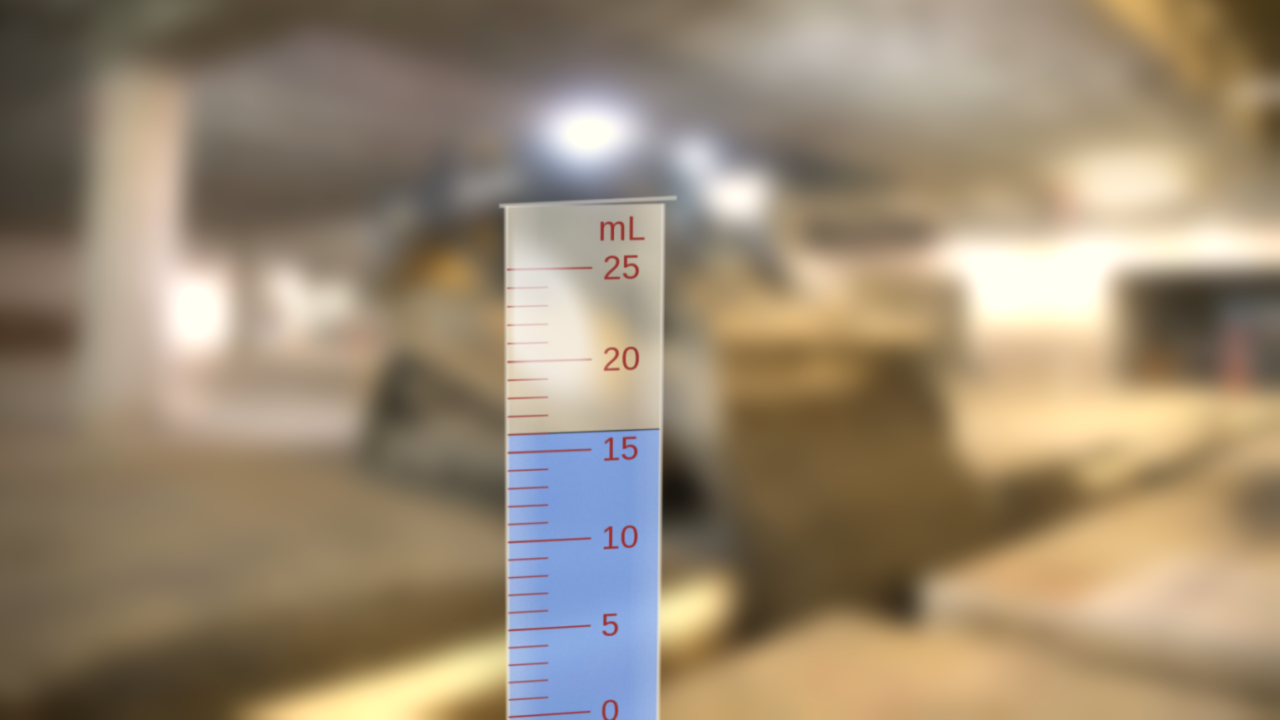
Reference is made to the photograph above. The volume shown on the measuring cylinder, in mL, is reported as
16 mL
